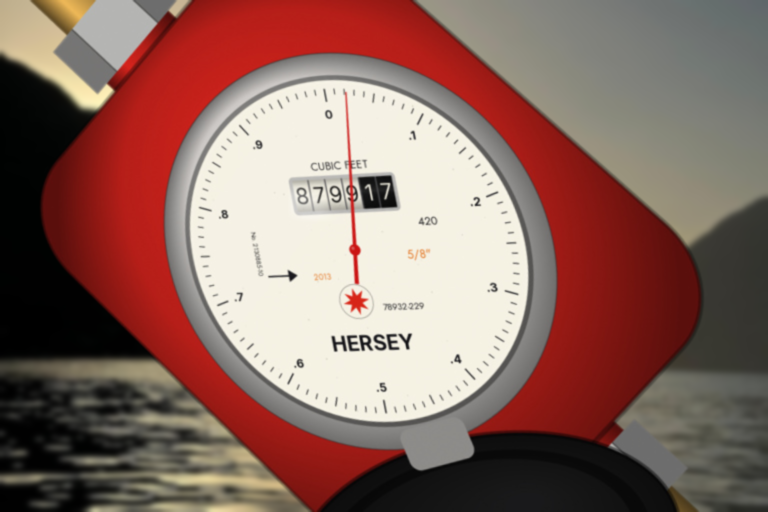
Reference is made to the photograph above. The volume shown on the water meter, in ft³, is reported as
879917.02 ft³
